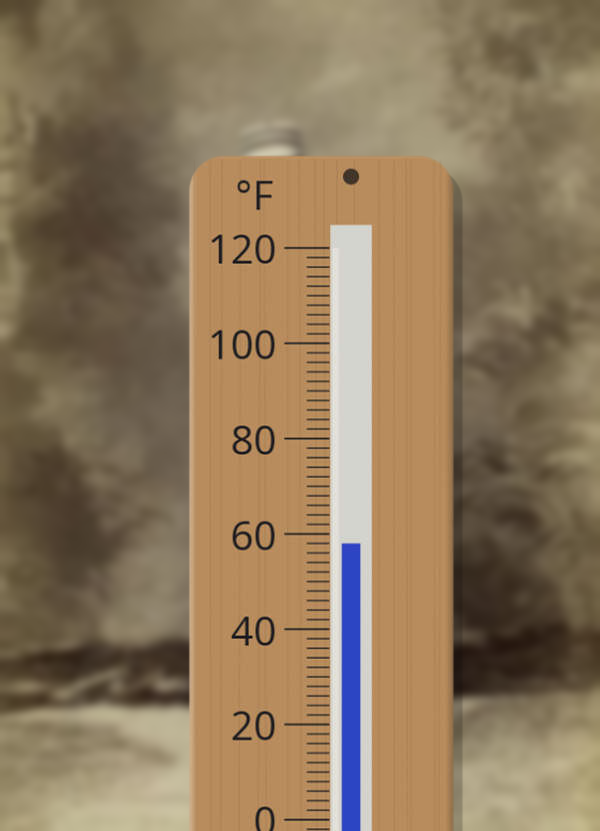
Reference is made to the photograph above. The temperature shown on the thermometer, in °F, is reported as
58 °F
